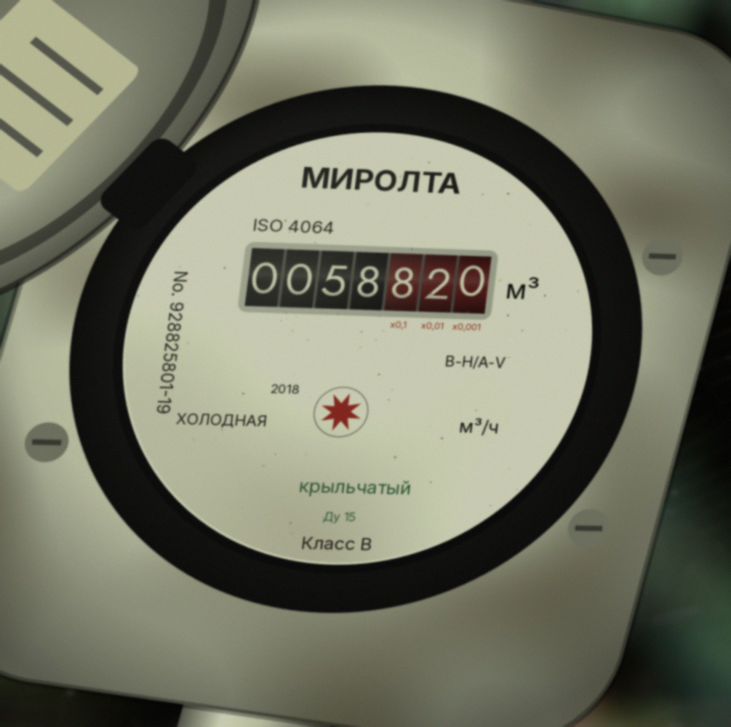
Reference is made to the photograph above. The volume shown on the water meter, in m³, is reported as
58.820 m³
